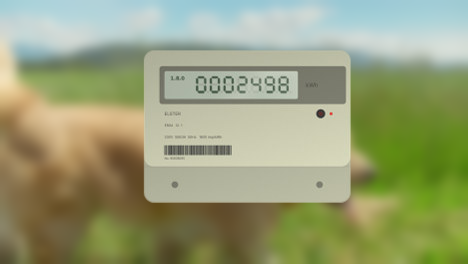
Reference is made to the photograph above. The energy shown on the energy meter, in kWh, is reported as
2498 kWh
